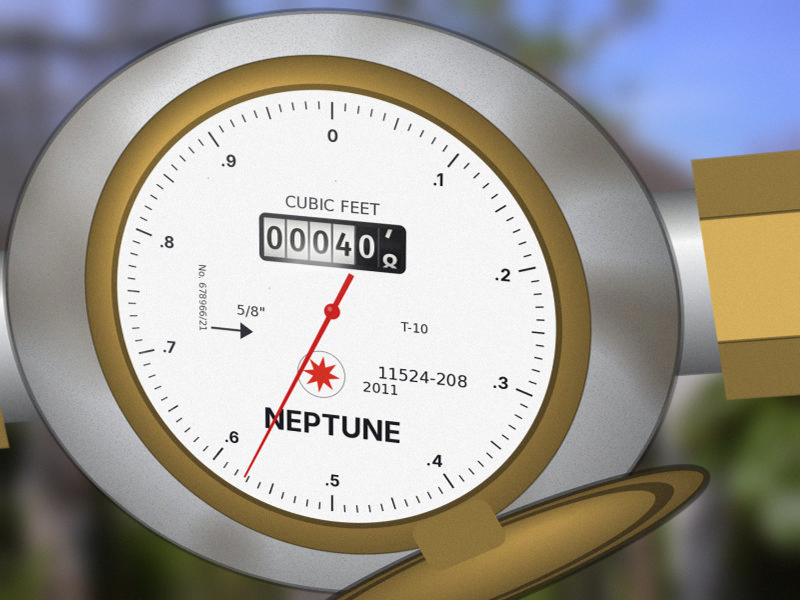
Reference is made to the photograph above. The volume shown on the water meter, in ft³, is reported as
407.57 ft³
